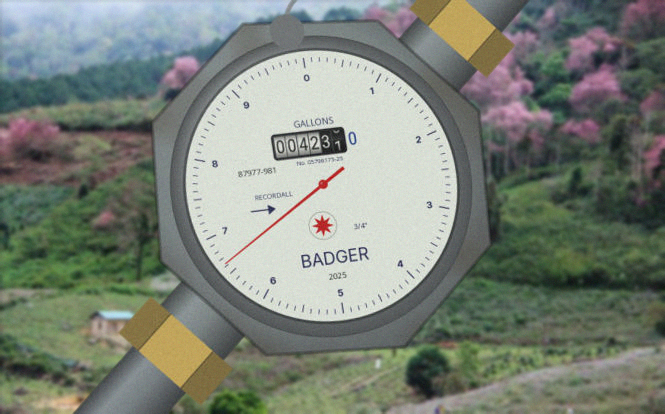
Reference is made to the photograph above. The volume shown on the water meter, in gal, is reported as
42306.6 gal
